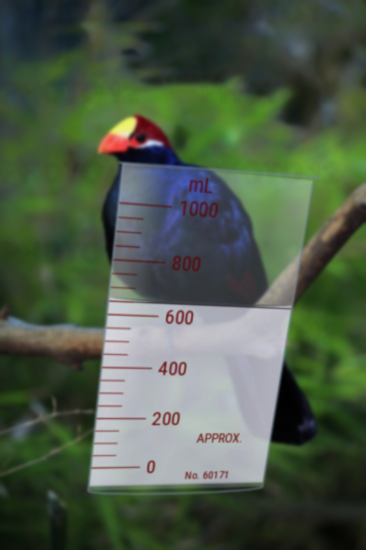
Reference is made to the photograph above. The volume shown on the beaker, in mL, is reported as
650 mL
